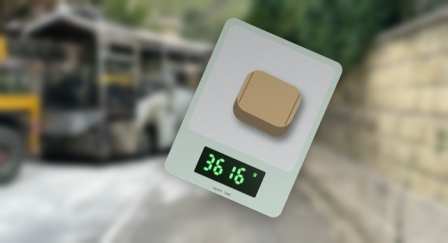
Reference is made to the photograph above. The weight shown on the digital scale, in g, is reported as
3616 g
